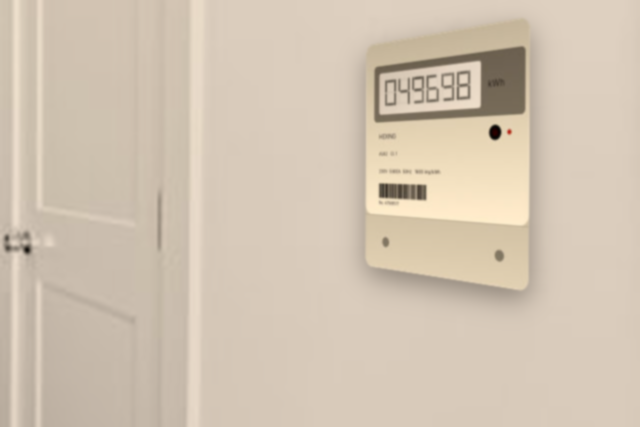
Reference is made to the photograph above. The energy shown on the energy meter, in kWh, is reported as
49698 kWh
